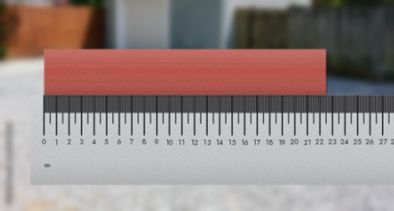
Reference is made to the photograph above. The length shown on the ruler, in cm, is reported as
22.5 cm
